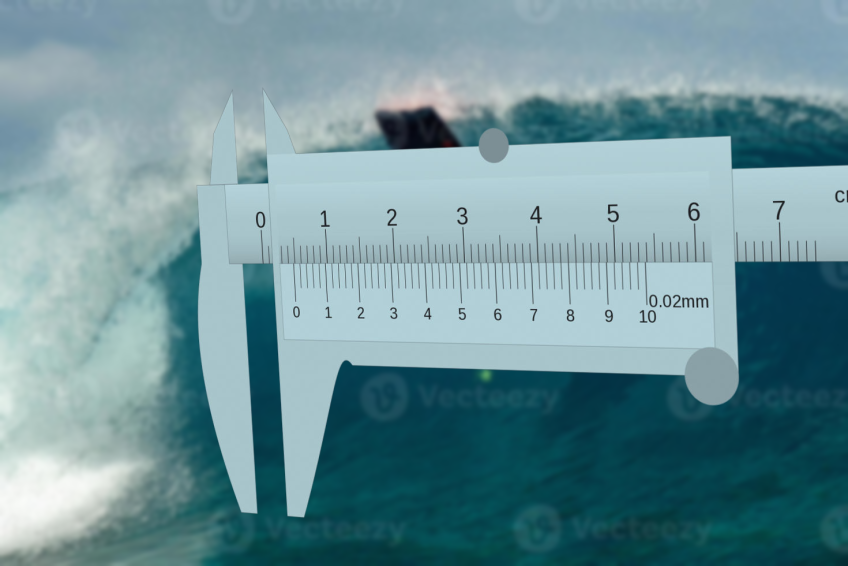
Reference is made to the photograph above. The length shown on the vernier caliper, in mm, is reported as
4.8 mm
